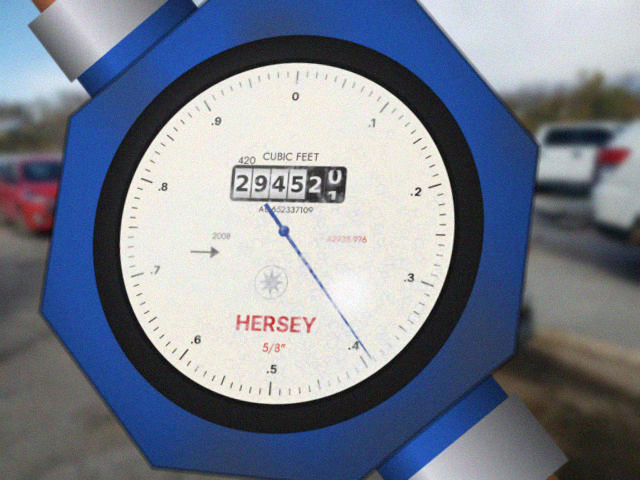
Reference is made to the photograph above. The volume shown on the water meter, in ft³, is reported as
294520.39 ft³
